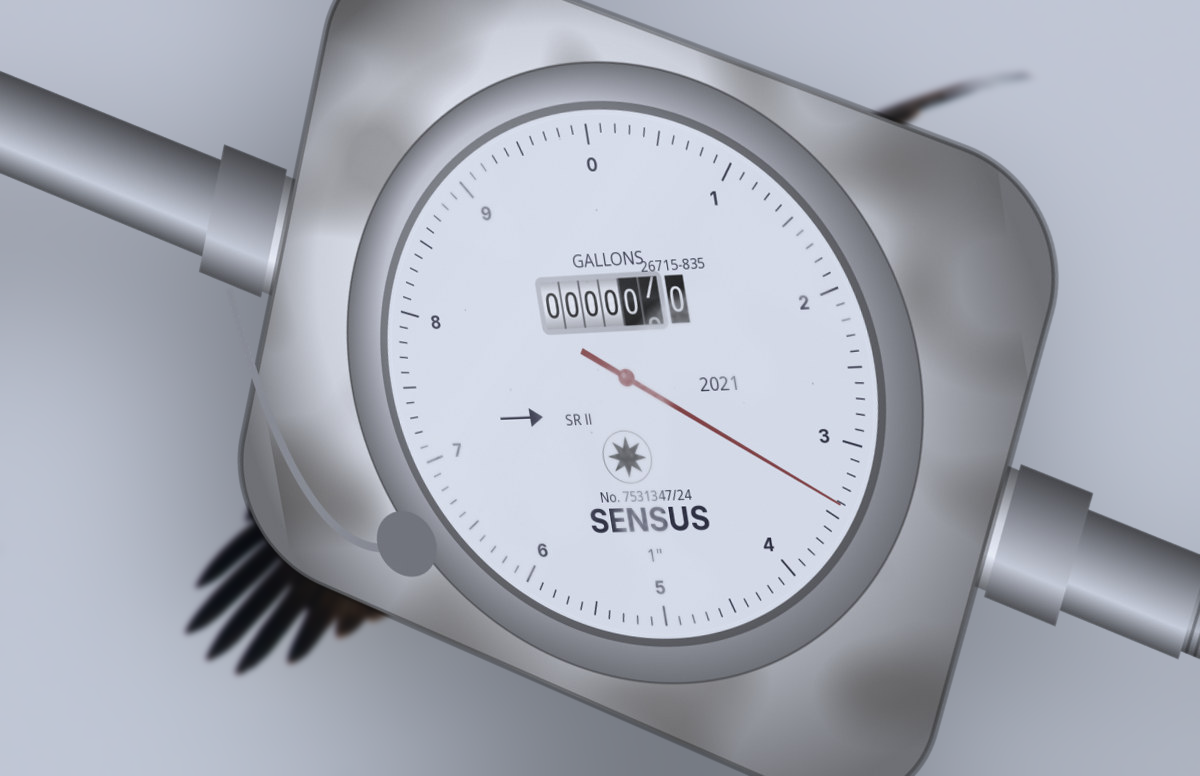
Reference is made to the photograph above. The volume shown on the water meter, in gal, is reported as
73.4 gal
